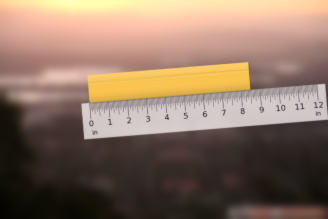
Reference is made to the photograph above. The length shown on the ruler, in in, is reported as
8.5 in
